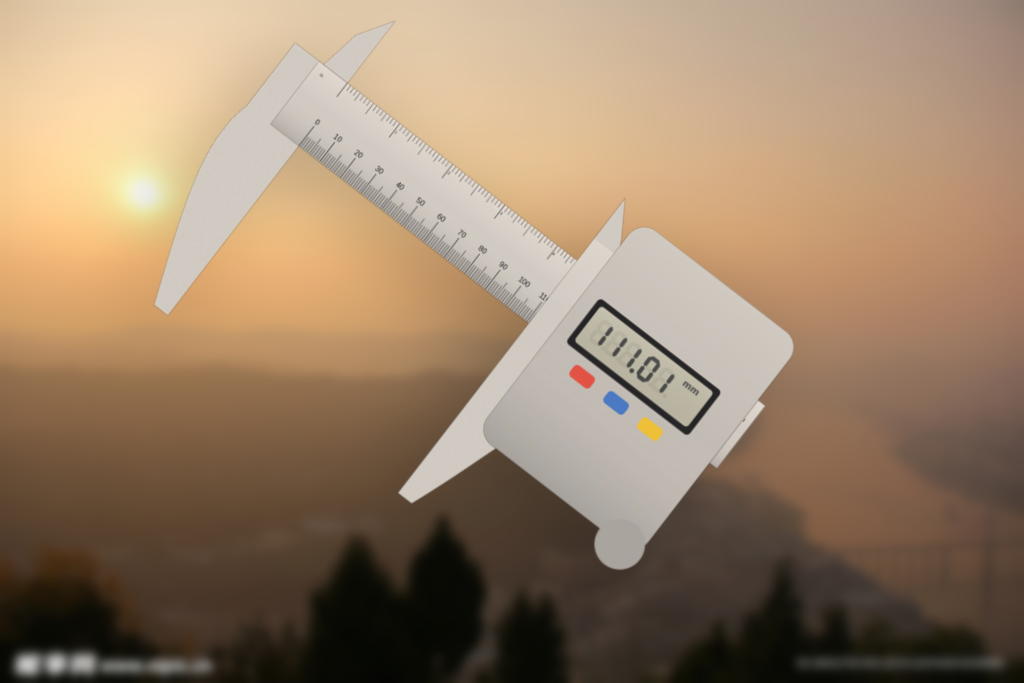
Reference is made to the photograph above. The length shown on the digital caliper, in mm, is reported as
111.01 mm
